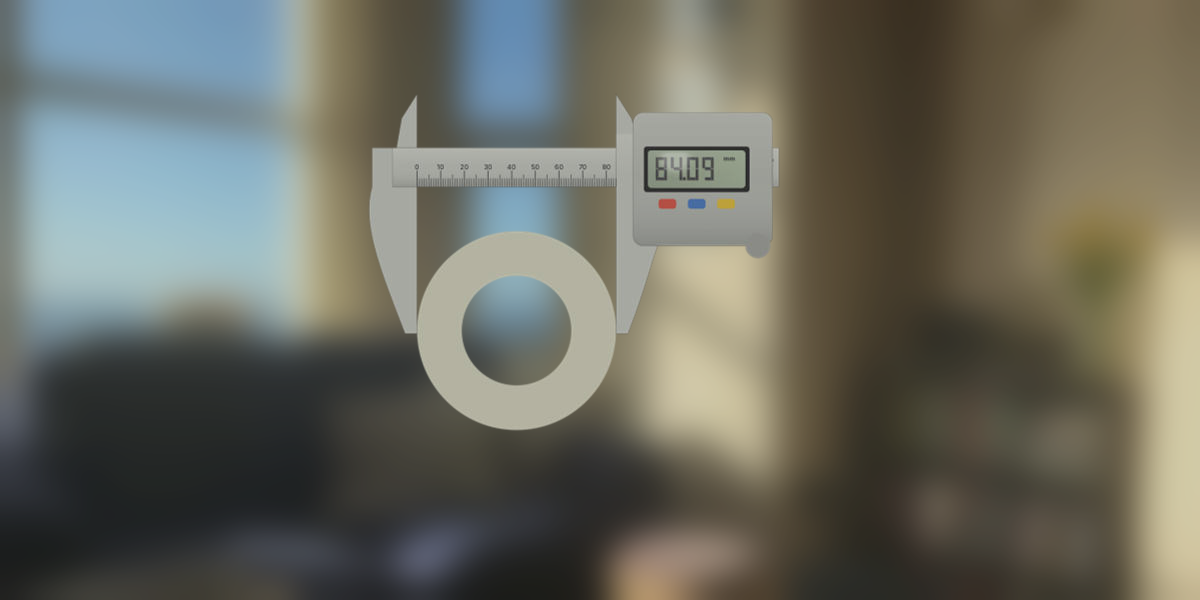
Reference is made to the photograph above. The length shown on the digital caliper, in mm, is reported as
84.09 mm
